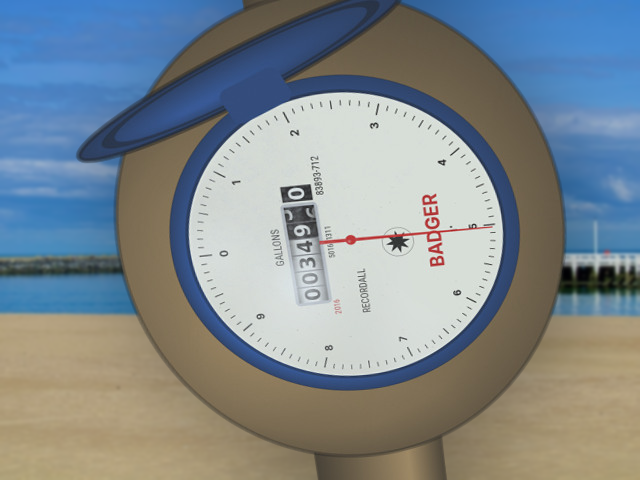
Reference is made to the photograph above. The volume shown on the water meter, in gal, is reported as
34955.0 gal
